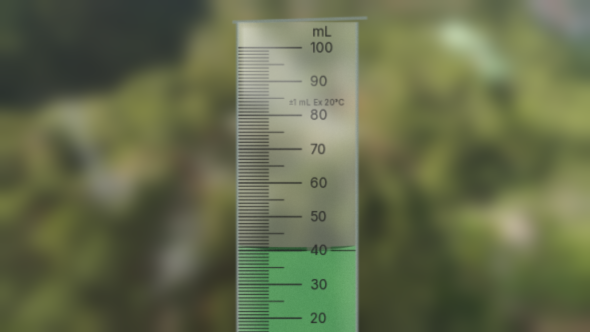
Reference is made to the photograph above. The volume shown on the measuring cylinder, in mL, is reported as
40 mL
